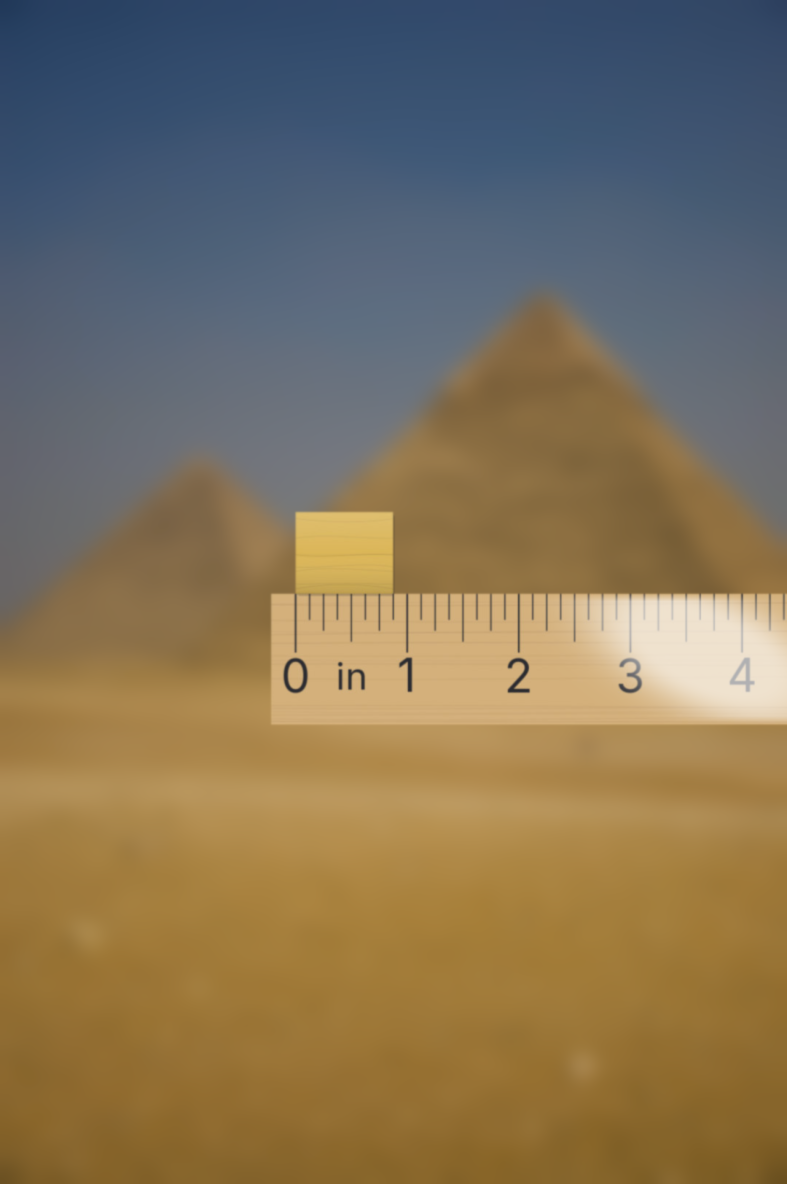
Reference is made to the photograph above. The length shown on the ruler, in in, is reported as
0.875 in
